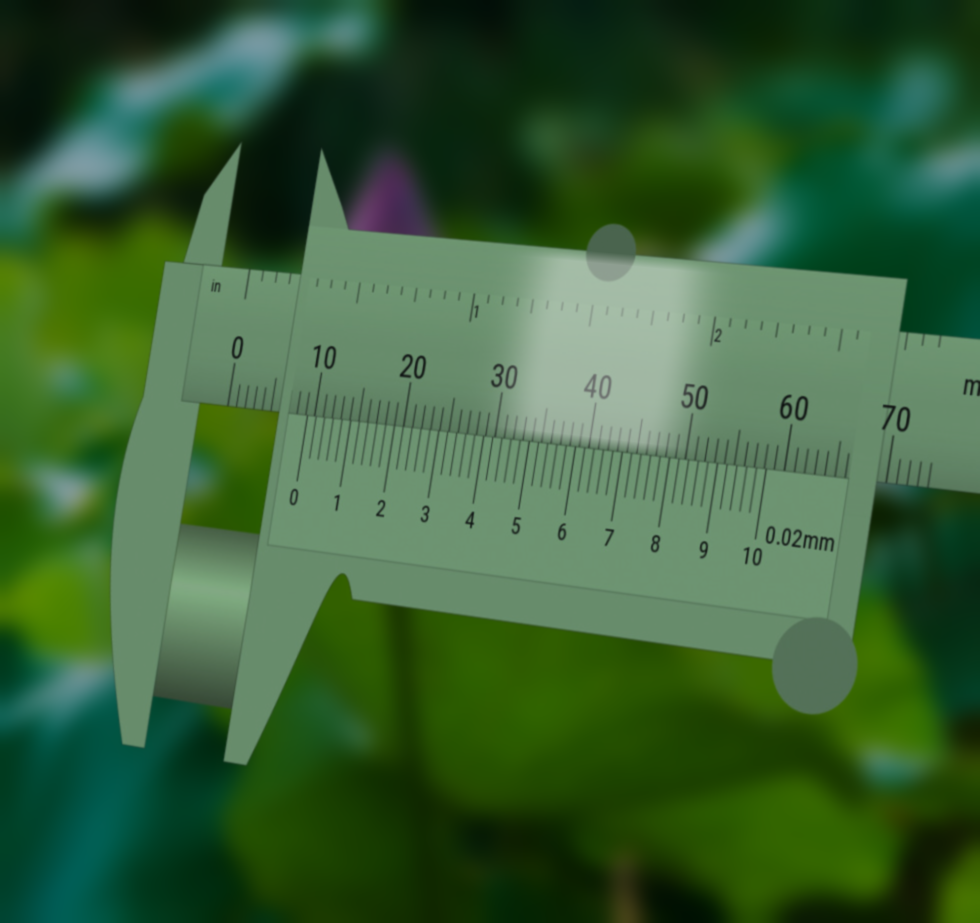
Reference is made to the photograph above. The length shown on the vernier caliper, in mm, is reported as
9.2 mm
